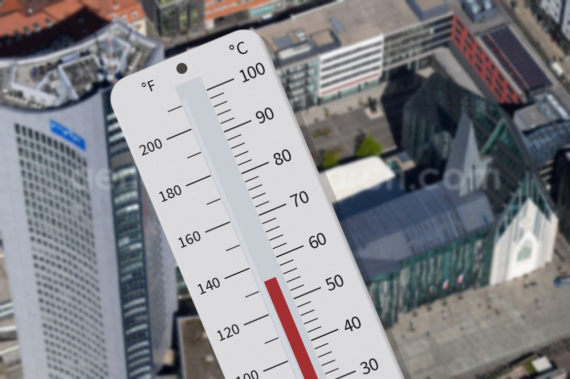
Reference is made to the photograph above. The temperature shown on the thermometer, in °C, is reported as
56 °C
